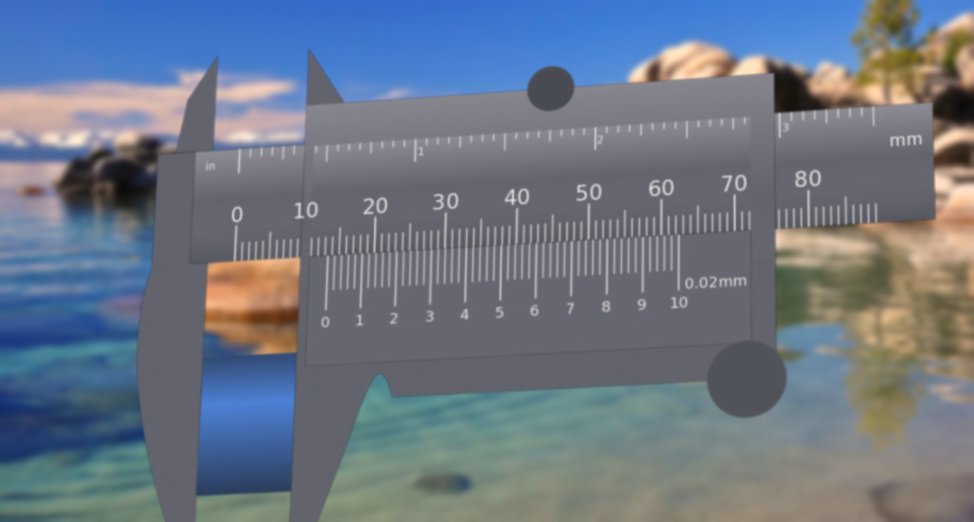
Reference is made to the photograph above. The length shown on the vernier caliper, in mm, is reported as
13.4 mm
